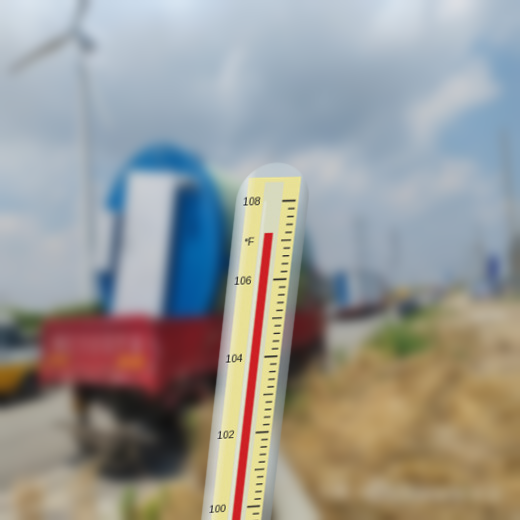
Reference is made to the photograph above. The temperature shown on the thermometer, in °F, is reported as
107.2 °F
